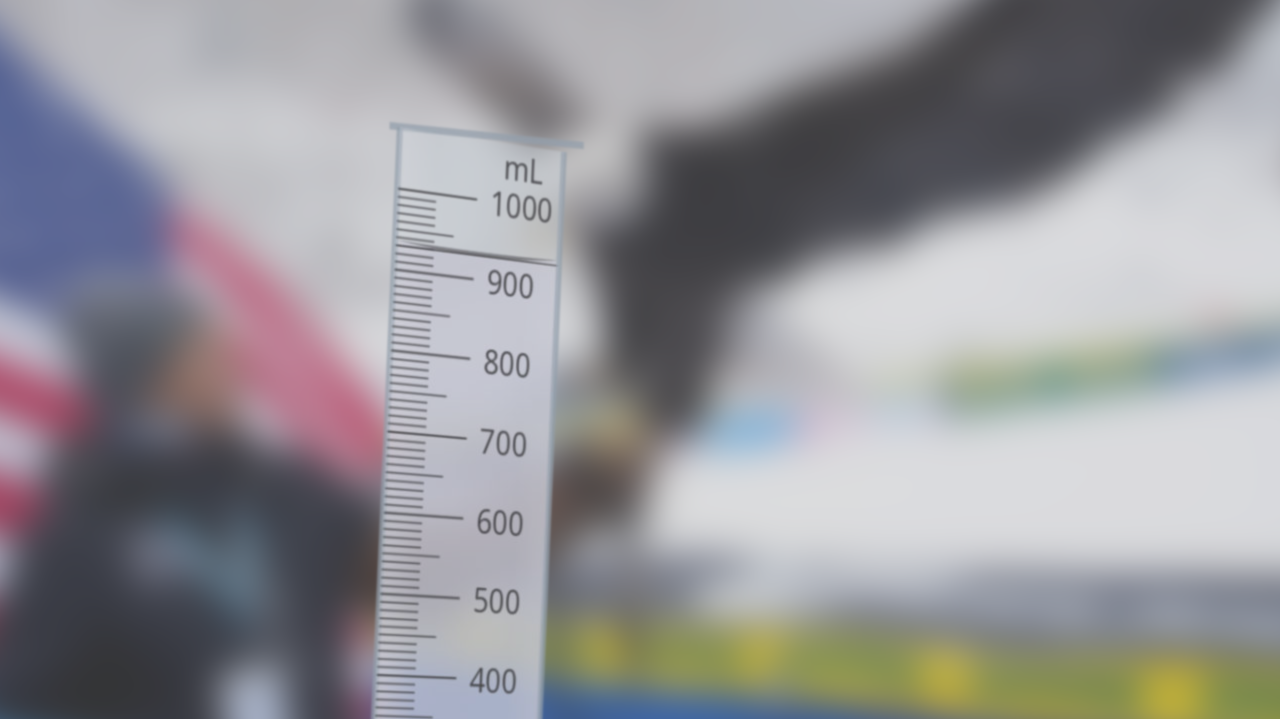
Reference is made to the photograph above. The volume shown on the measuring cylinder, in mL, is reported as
930 mL
